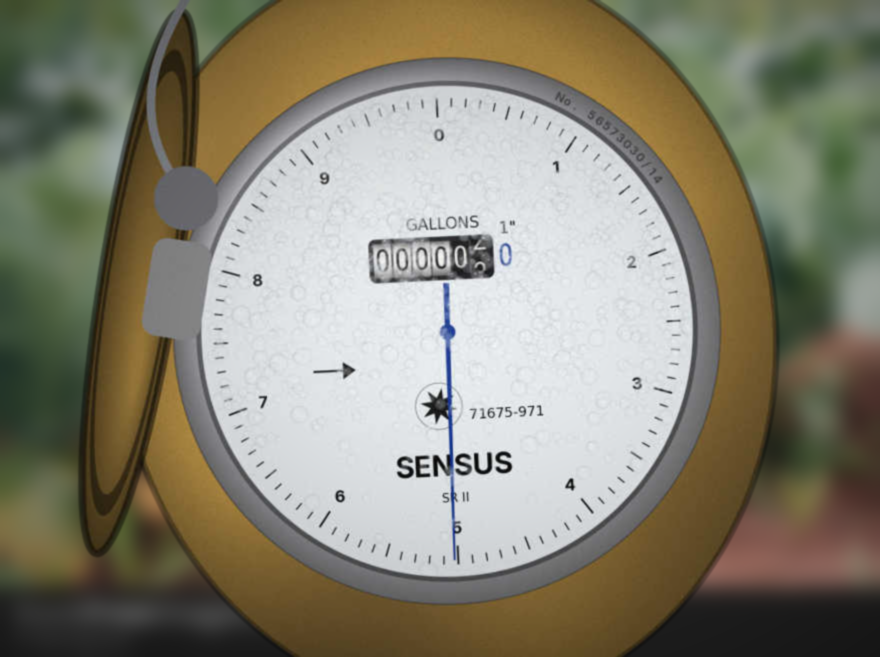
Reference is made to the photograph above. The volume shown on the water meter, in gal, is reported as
25.0 gal
